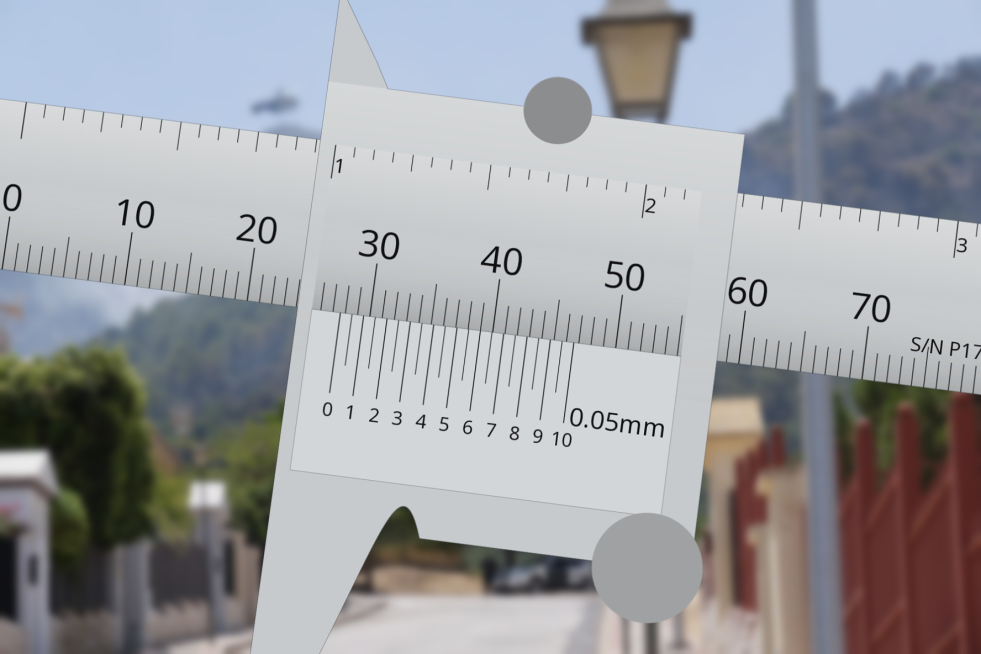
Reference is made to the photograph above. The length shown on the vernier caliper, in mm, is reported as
27.6 mm
